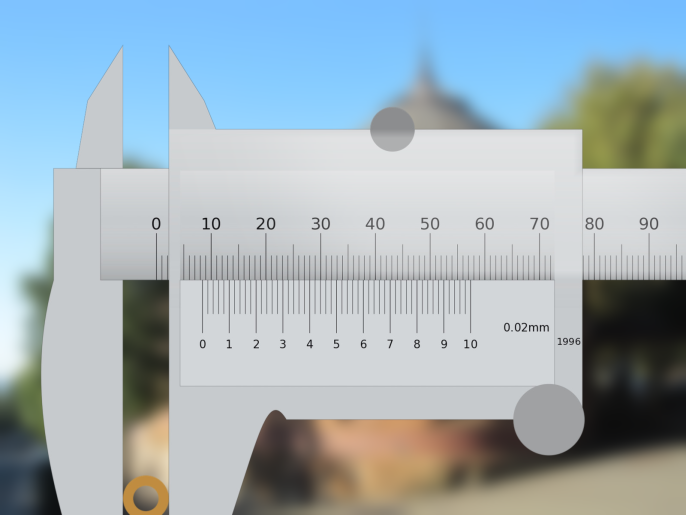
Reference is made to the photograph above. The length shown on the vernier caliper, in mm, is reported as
8.4 mm
